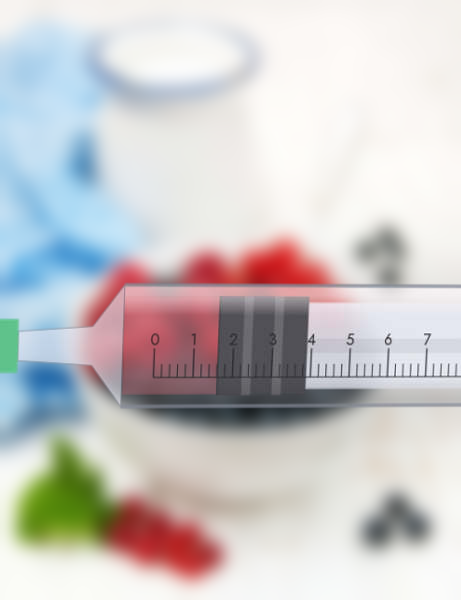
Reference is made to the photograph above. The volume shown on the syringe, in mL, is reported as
1.6 mL
